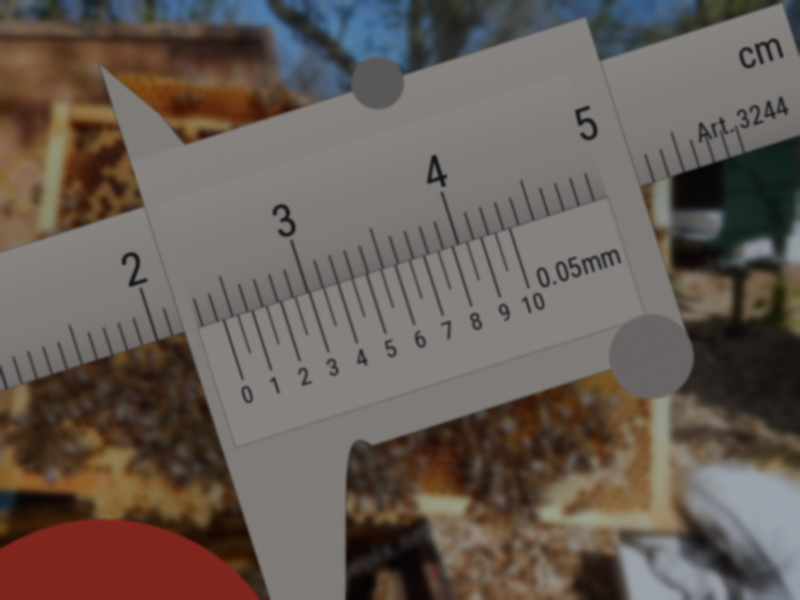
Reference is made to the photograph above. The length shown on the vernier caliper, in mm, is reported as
24.4 mm
